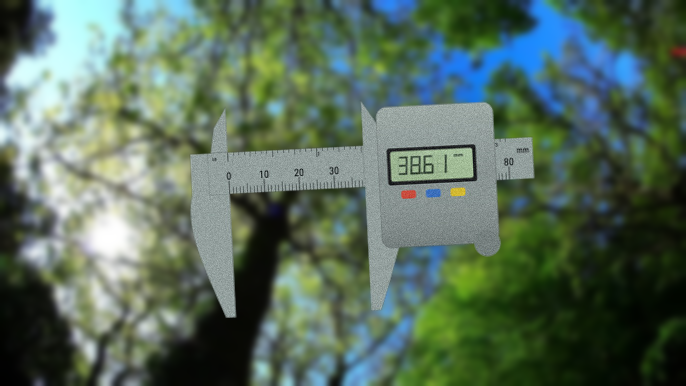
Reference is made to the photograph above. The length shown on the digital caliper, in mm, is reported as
38.61 mm
